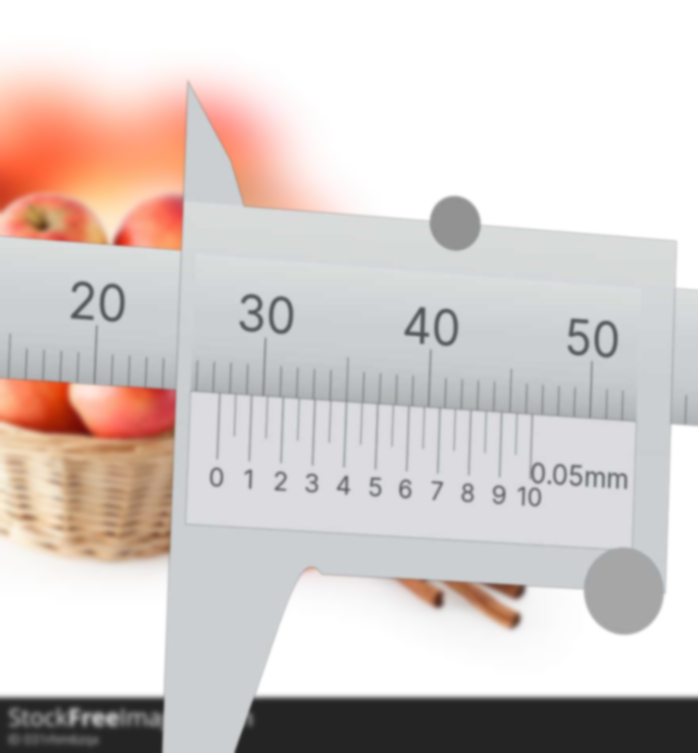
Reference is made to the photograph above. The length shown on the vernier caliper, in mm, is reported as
27.4 mm
